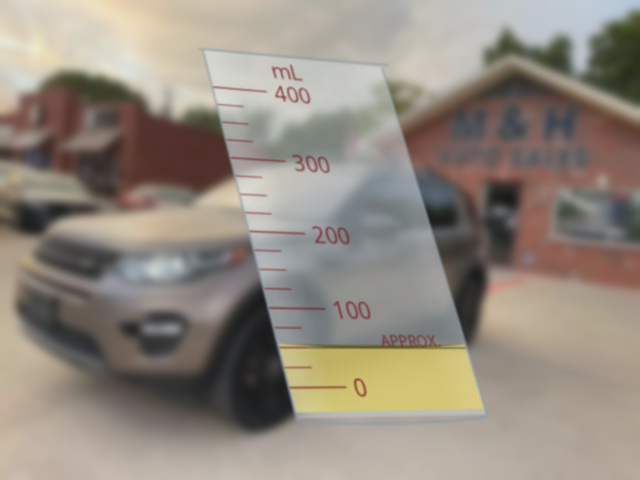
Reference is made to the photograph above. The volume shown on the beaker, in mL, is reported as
50 mL
